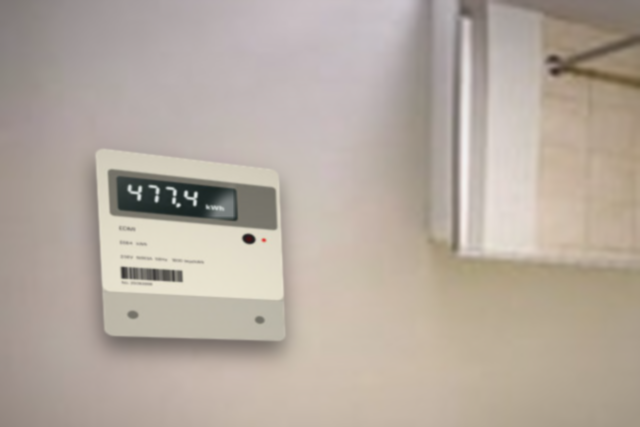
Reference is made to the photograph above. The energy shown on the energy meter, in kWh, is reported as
477.4 kWh
